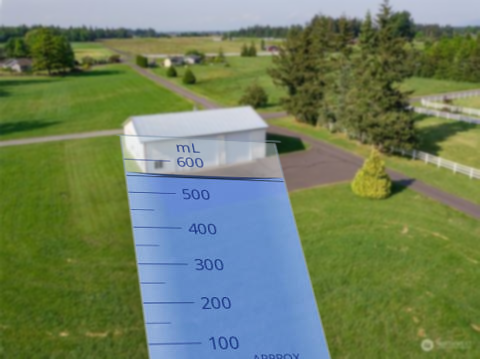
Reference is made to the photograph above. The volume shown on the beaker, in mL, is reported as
550 mL
